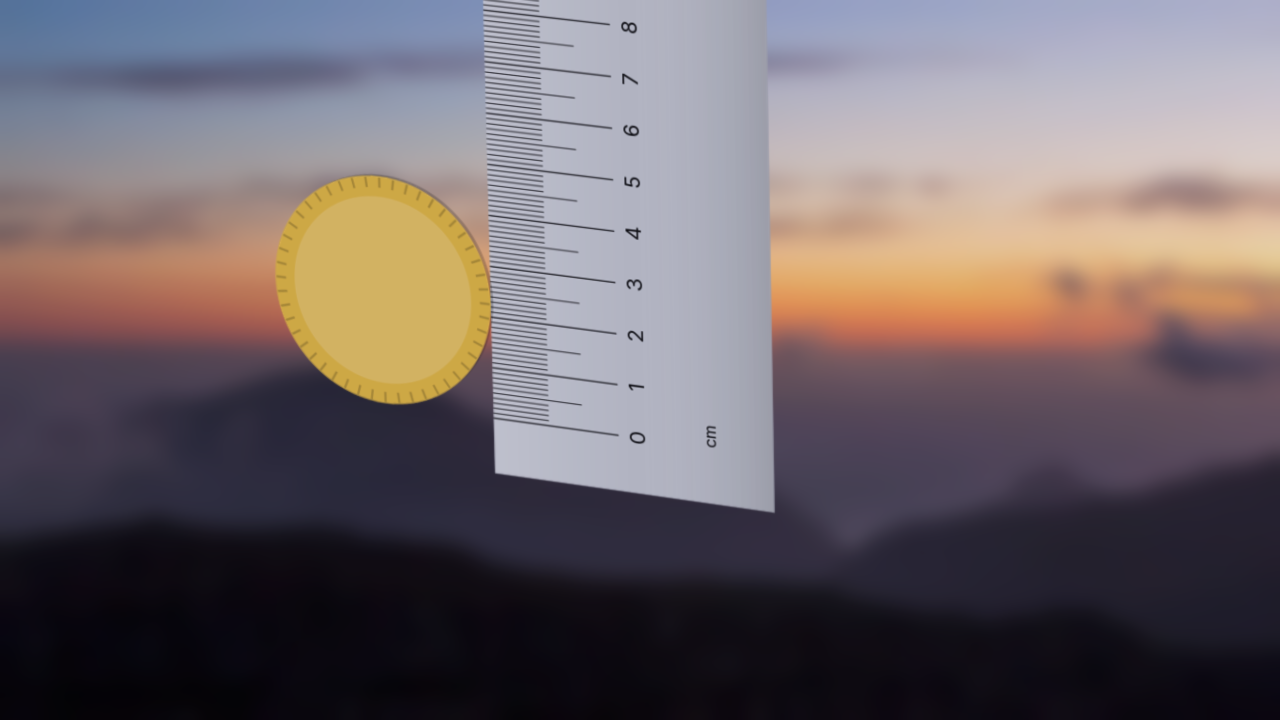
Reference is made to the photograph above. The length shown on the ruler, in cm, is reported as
4.5 cm
